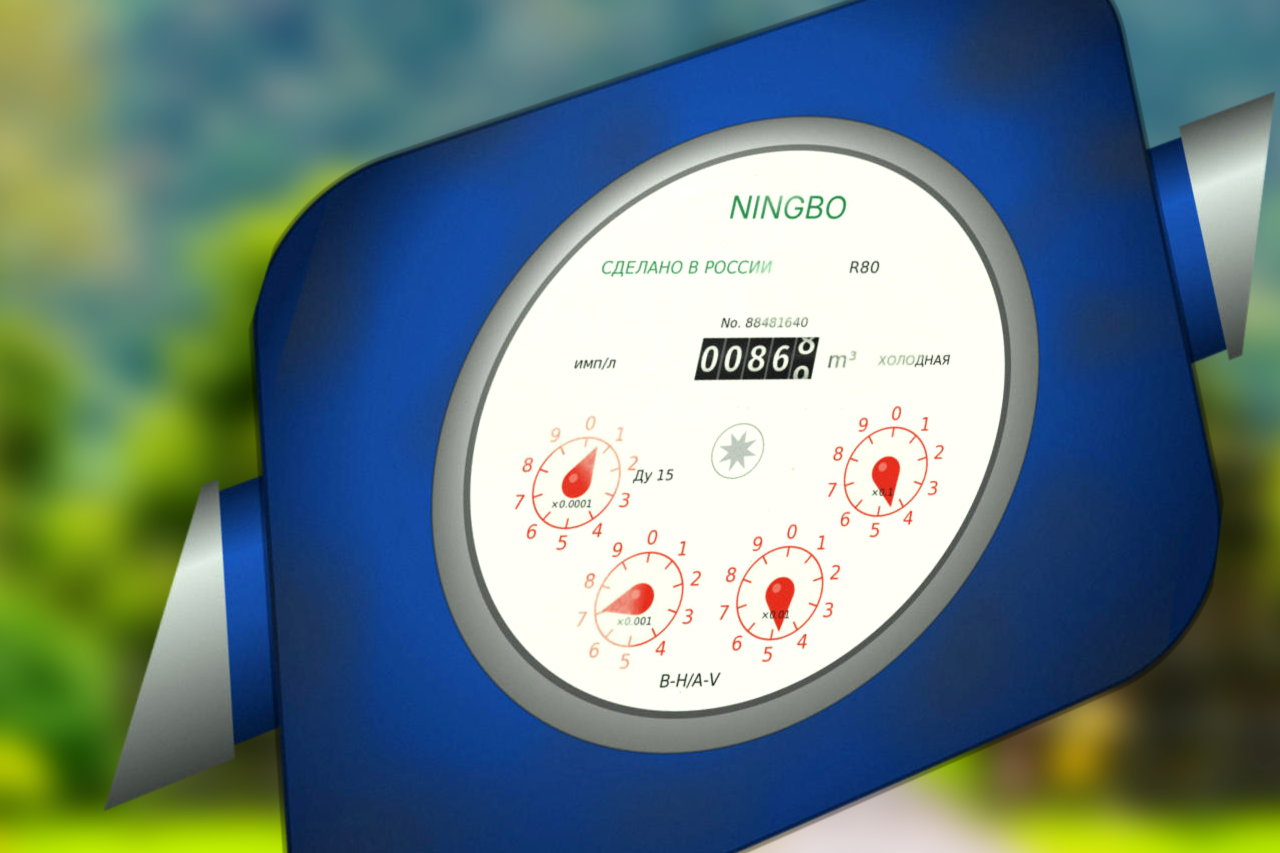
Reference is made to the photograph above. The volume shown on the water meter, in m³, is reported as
868.4470 m³
